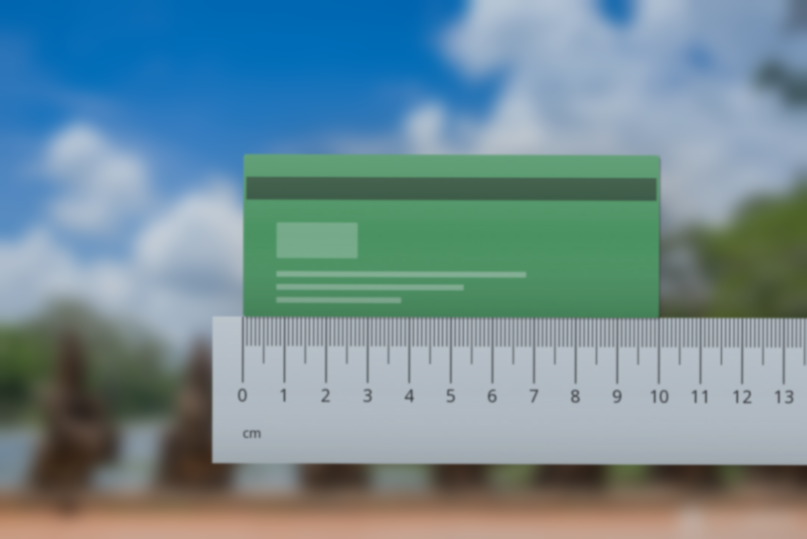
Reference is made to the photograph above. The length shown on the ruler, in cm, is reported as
10 cm
